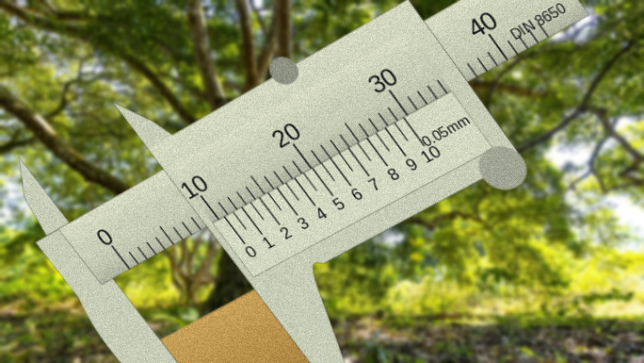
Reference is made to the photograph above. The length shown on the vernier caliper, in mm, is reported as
10.6 mm
